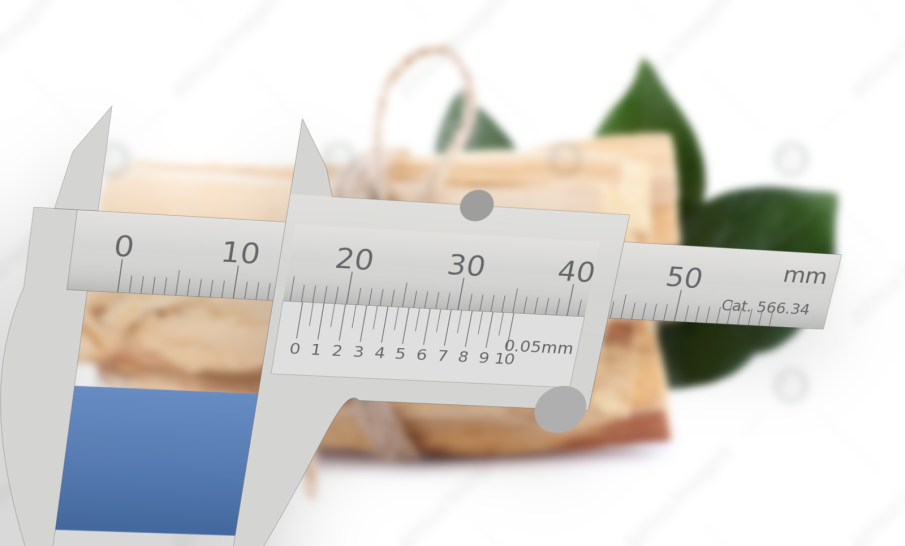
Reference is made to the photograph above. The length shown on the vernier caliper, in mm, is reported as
16.1 mm
